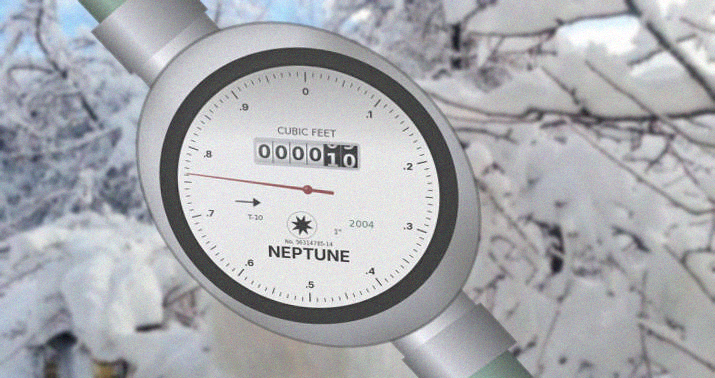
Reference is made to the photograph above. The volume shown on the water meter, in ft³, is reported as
9.76 ft³
